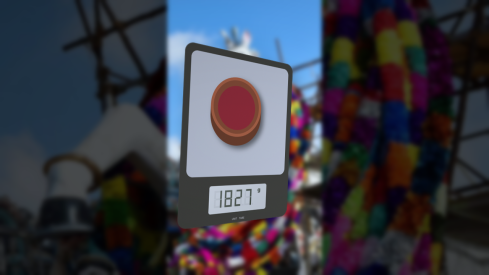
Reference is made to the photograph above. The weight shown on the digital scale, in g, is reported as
1827 g
